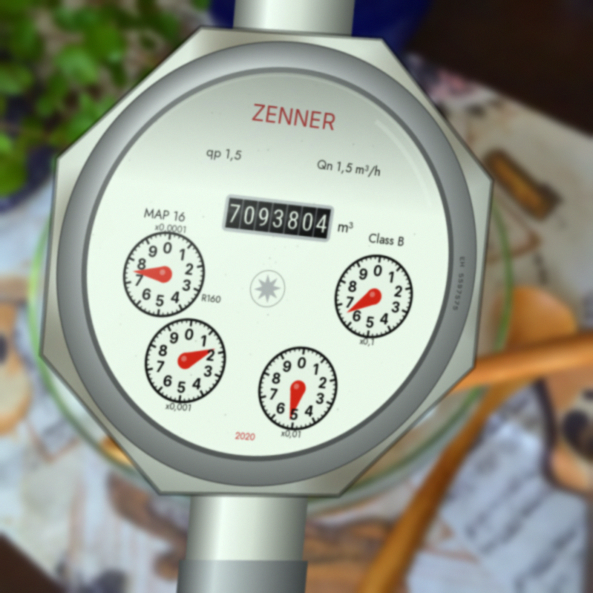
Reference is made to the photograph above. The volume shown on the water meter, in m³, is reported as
7093804.6517 m³
